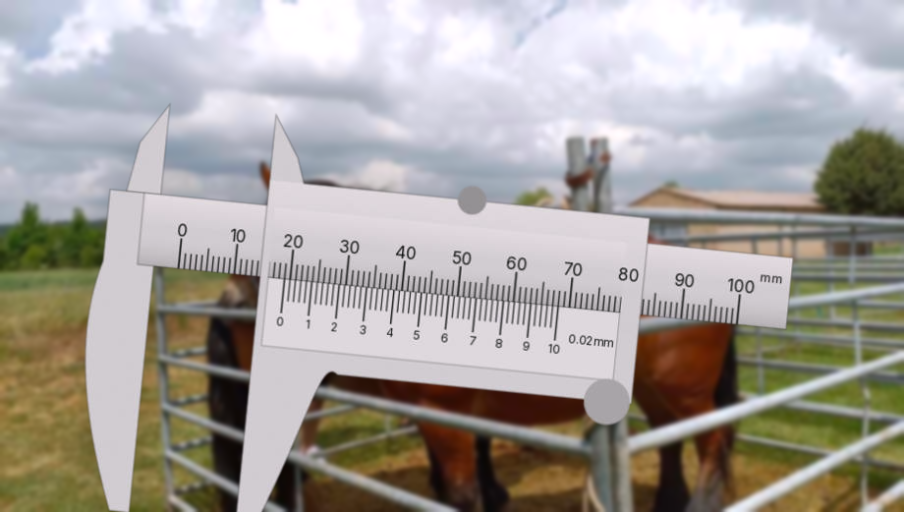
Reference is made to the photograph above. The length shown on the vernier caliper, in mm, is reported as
19.0 mm
